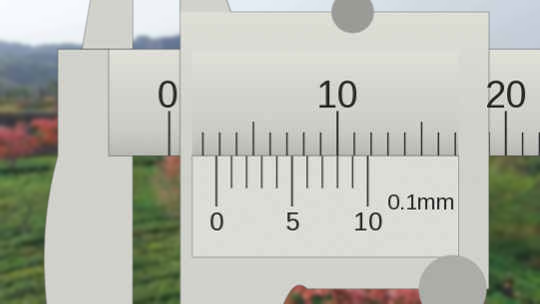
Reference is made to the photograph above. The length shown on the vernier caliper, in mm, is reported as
2.8 mm
